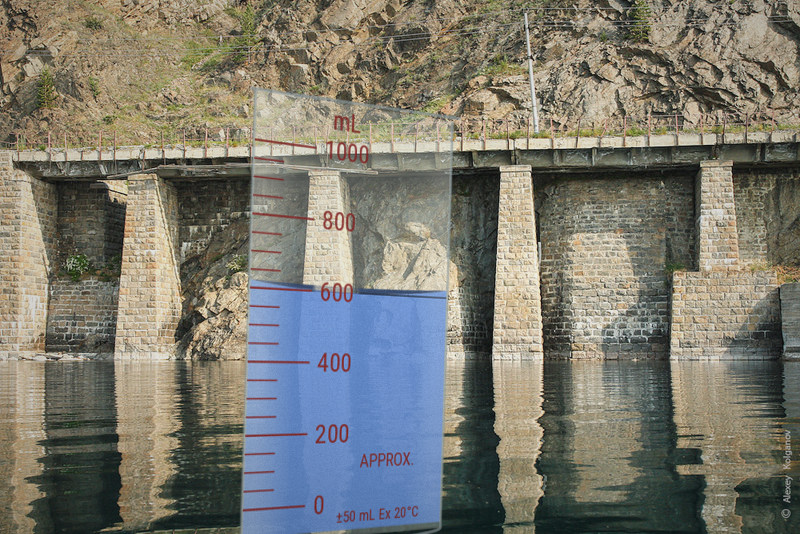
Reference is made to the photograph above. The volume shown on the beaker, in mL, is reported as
600 mL
